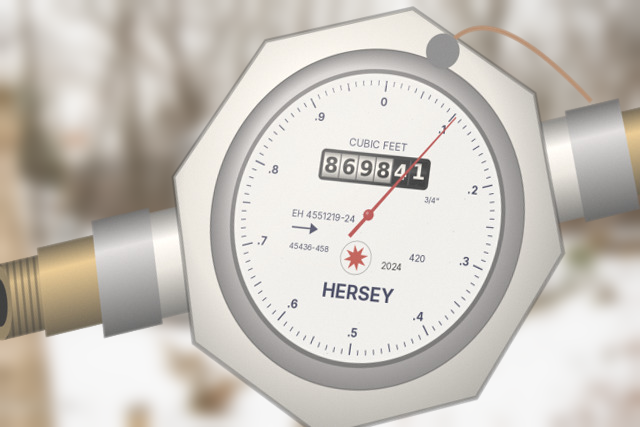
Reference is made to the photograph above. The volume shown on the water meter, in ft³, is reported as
869841.10 ft³
